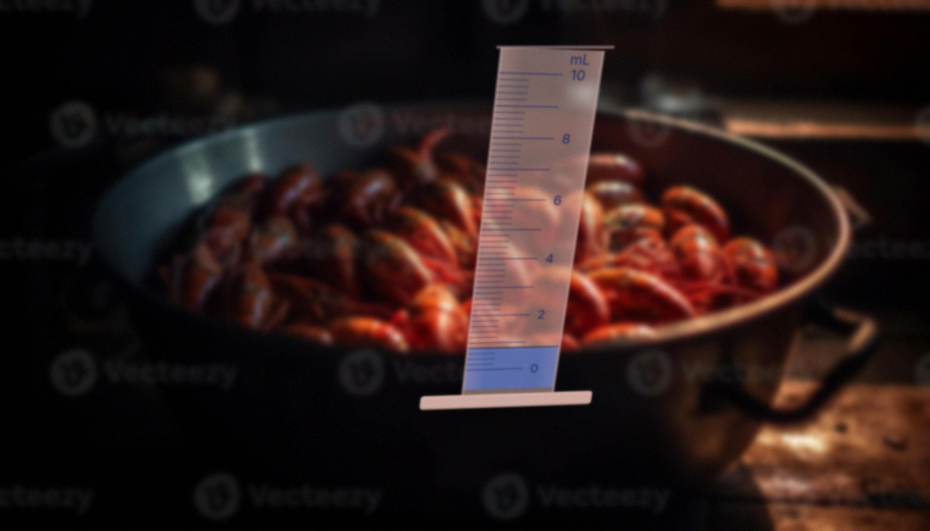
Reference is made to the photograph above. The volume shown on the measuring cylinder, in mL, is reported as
0.8 mL
